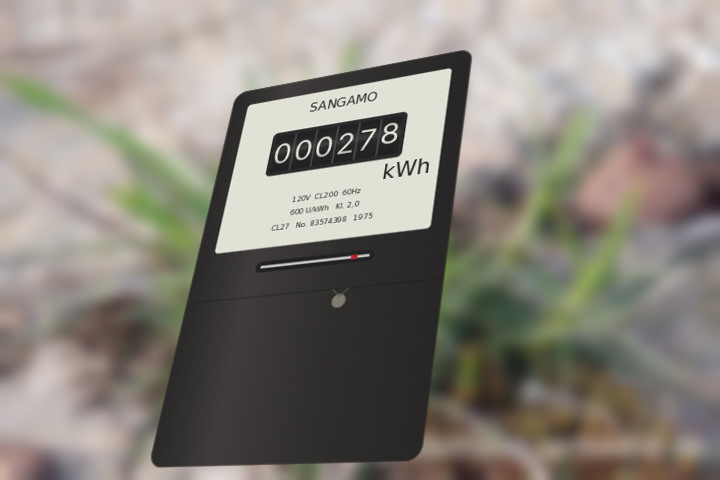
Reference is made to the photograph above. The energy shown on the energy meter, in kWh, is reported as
278 kWh
